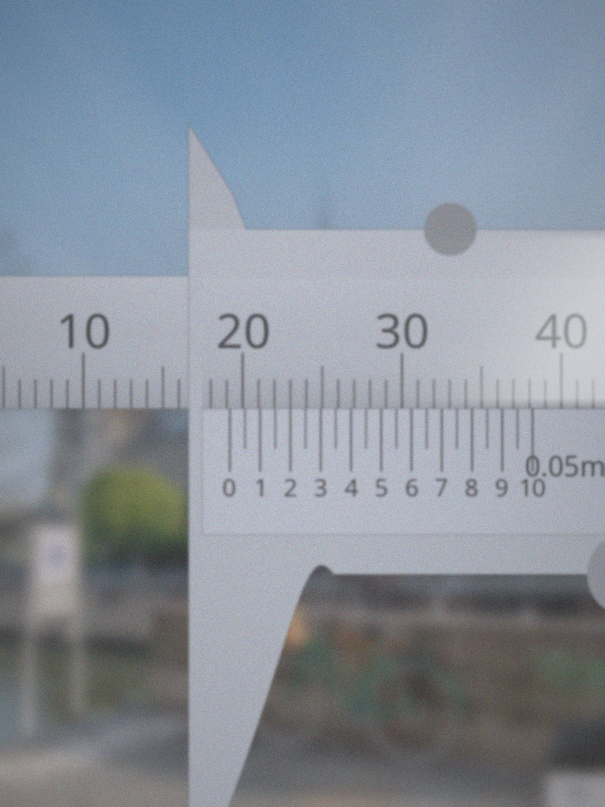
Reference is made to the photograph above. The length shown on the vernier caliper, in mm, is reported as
19.2 mm
